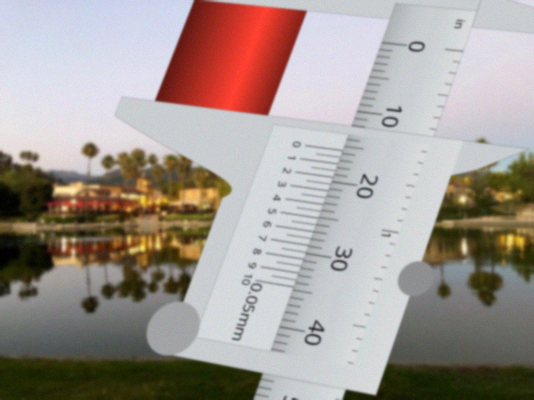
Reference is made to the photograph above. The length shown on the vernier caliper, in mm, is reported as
15.6 mm
